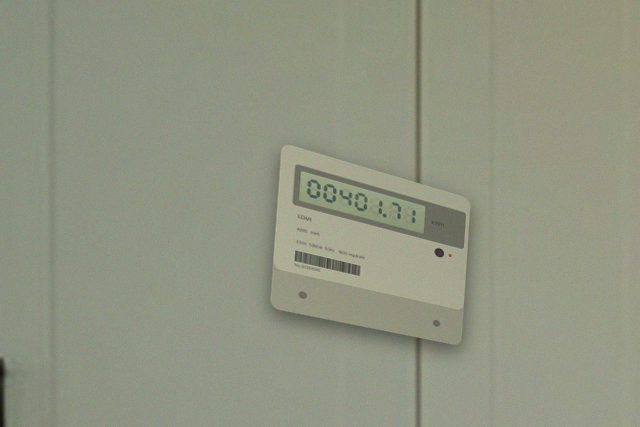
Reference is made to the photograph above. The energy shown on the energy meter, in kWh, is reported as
401.71 kWh
